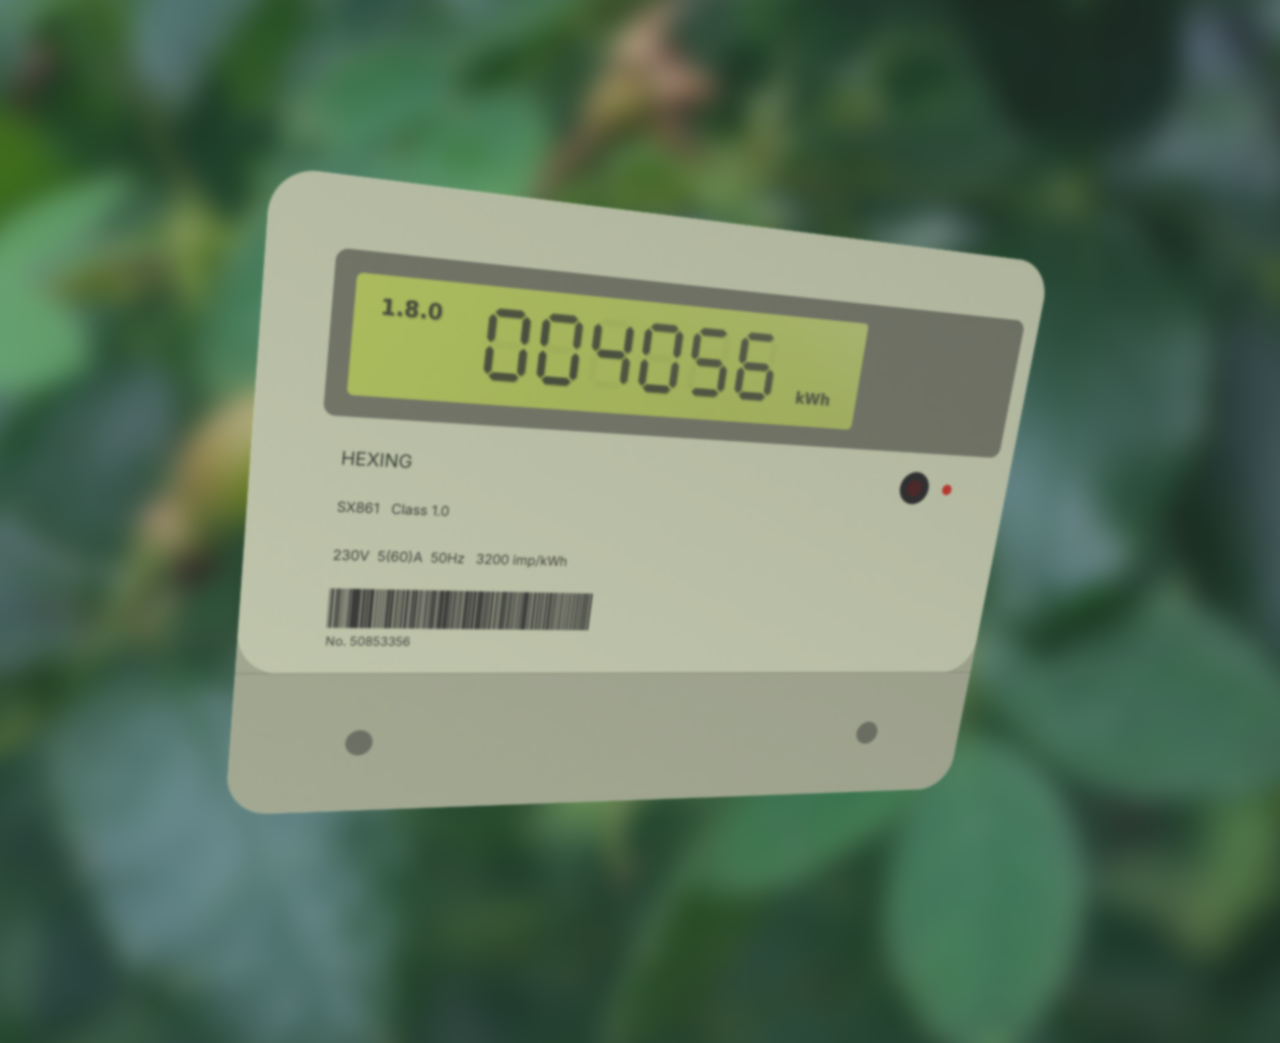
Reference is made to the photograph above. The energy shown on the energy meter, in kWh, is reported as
4056 kWh
